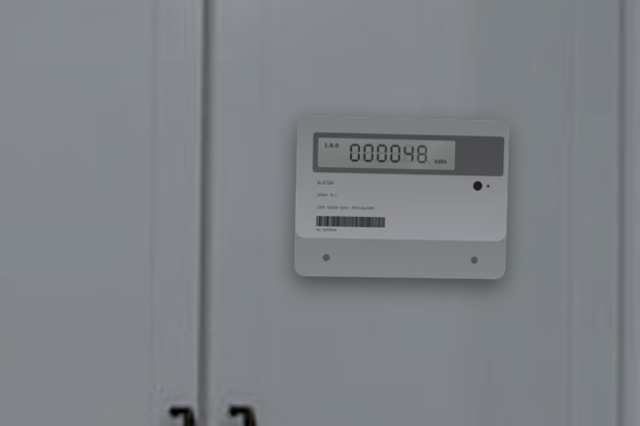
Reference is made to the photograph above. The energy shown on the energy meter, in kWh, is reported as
48 kWh
